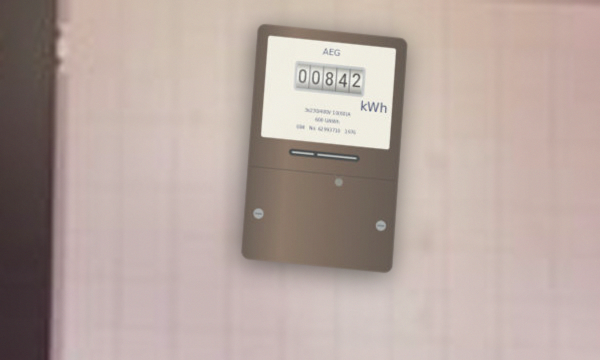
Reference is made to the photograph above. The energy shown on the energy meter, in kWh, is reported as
842 kWh
